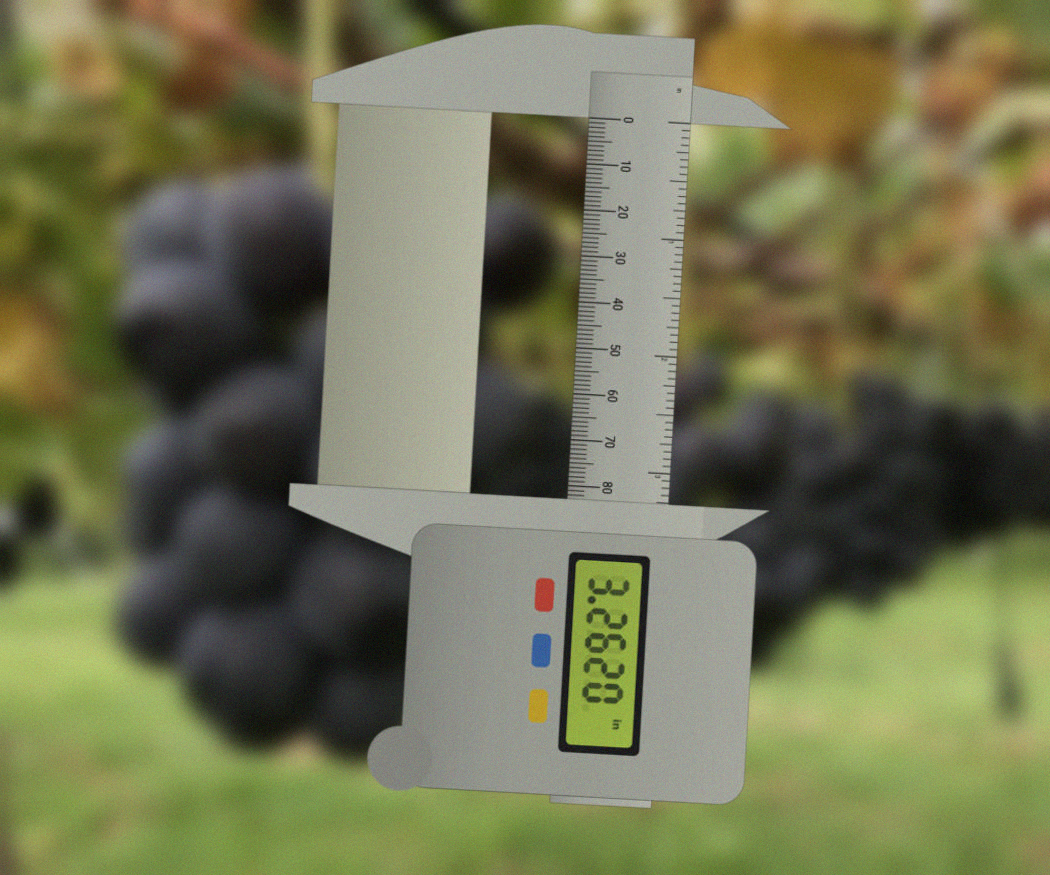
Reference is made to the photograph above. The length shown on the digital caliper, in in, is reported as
3.2620 in
